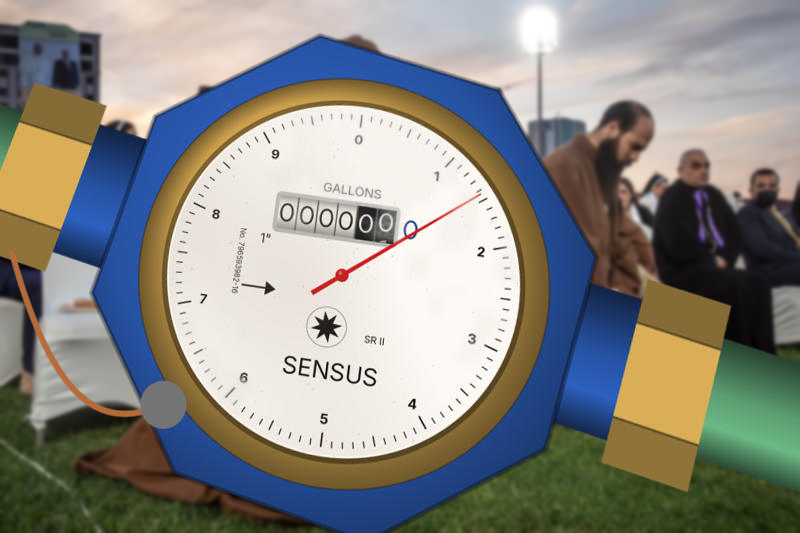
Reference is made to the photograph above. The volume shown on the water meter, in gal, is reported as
1.4 gal
